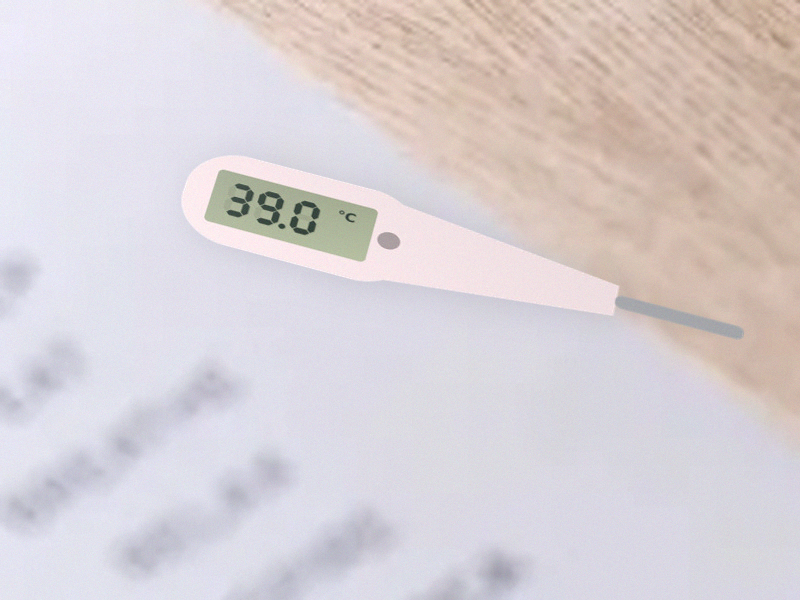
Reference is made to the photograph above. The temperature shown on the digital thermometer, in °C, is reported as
39.0 °C
